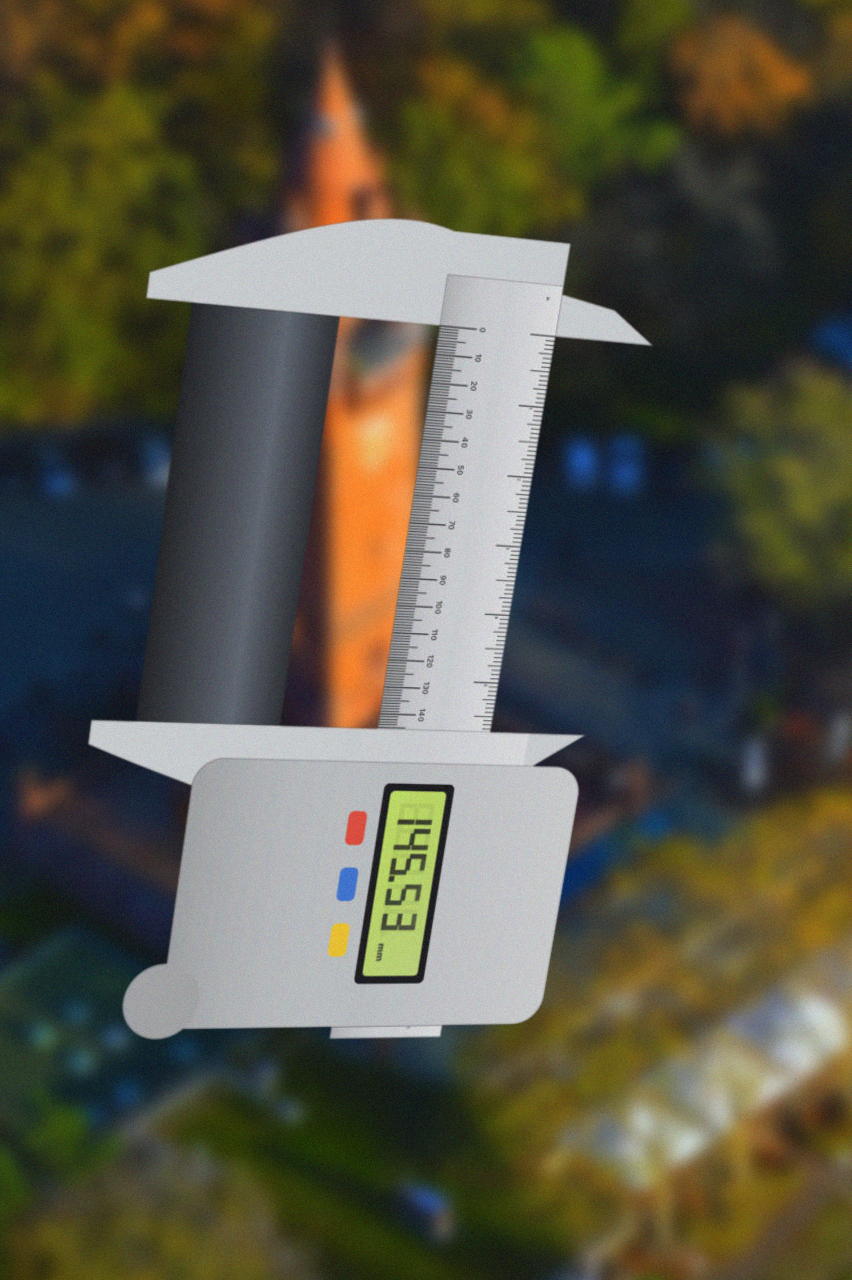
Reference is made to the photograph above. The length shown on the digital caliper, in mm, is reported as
145.53 mm
